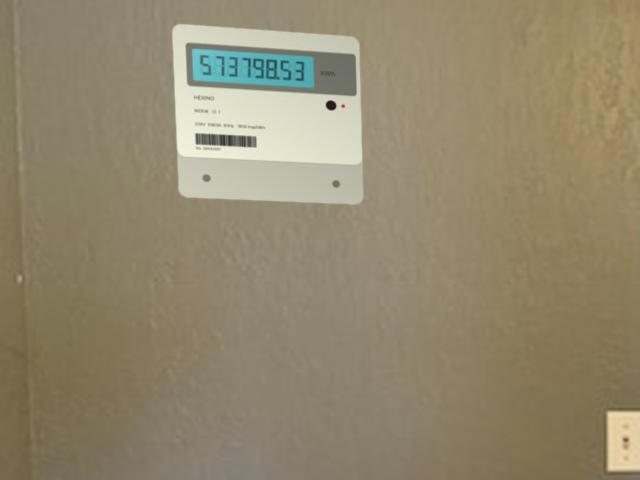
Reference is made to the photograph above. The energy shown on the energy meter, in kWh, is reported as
573798.53 kWh
